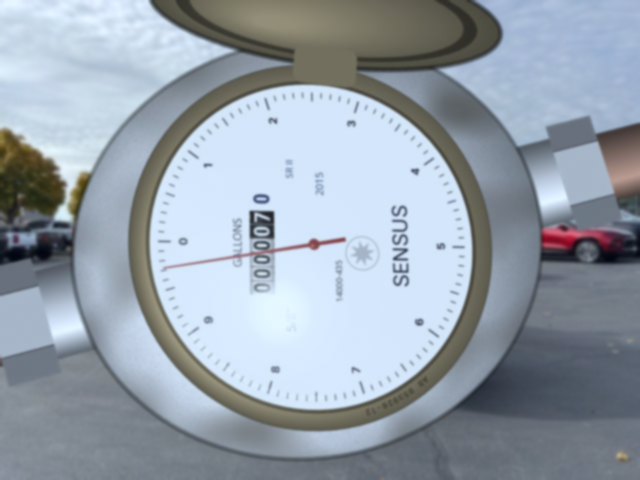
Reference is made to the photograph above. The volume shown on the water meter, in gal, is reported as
69.7 gal
